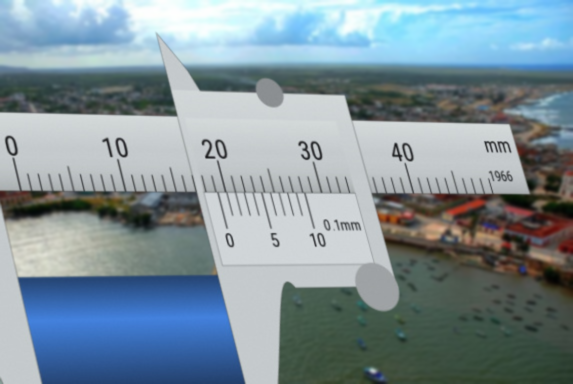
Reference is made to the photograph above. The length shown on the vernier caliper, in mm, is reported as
19.2 mm
